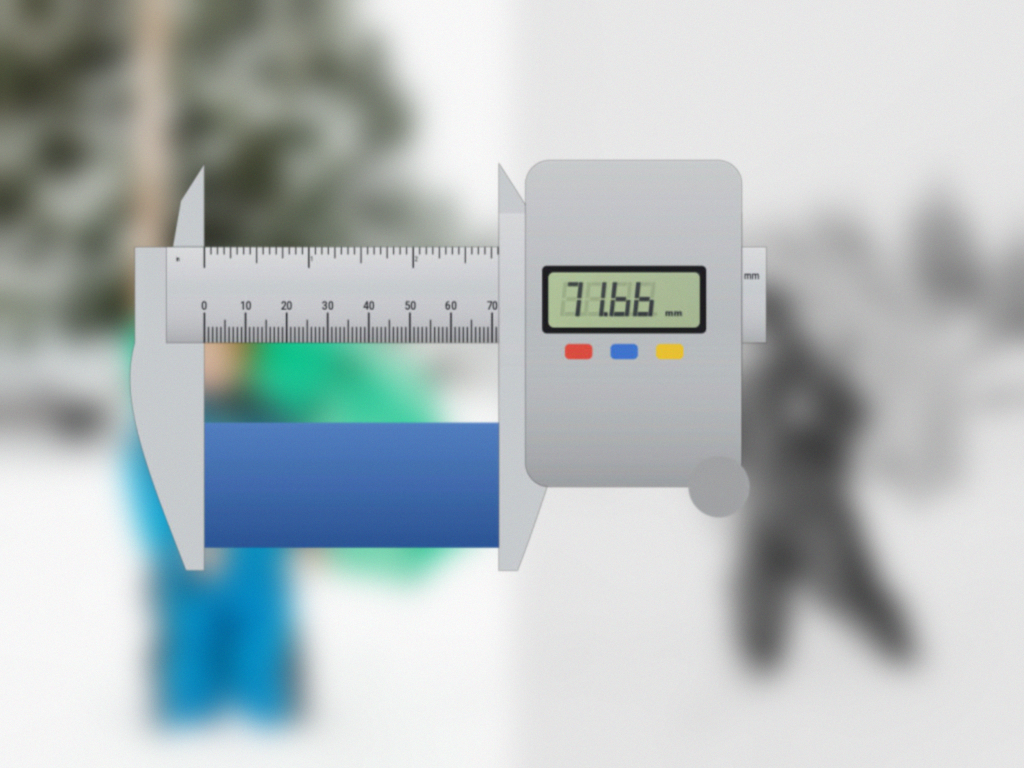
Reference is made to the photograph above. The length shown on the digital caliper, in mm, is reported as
71.66 mm
